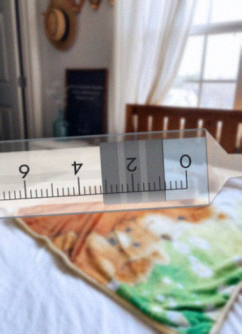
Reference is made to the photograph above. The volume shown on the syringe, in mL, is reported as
0.8 mL
